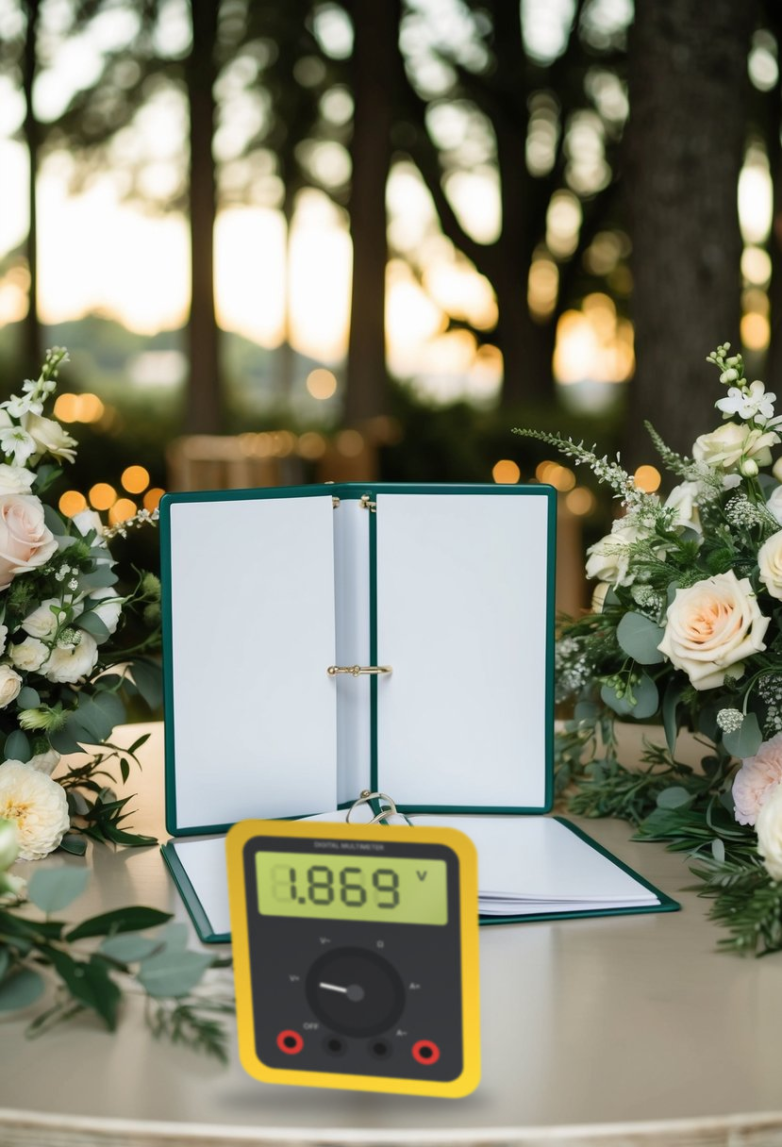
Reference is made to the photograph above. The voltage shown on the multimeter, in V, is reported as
1.869 V
